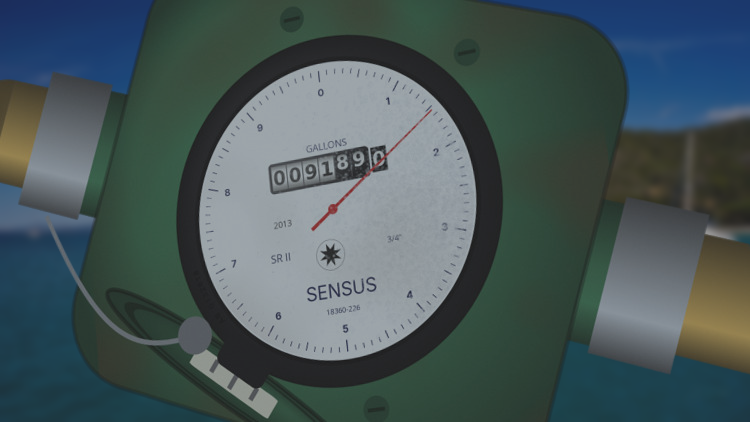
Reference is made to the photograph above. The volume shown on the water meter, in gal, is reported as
91891.5 gal
